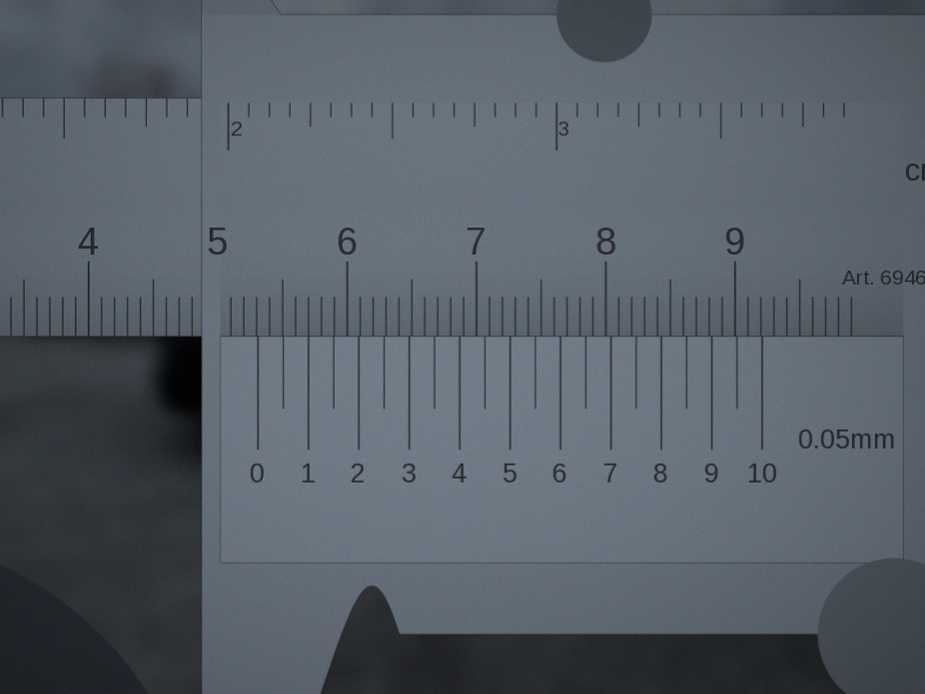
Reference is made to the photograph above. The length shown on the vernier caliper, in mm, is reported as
53.1 mm
